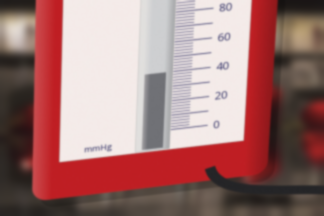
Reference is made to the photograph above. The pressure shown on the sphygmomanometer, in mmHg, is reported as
40 mmHg
